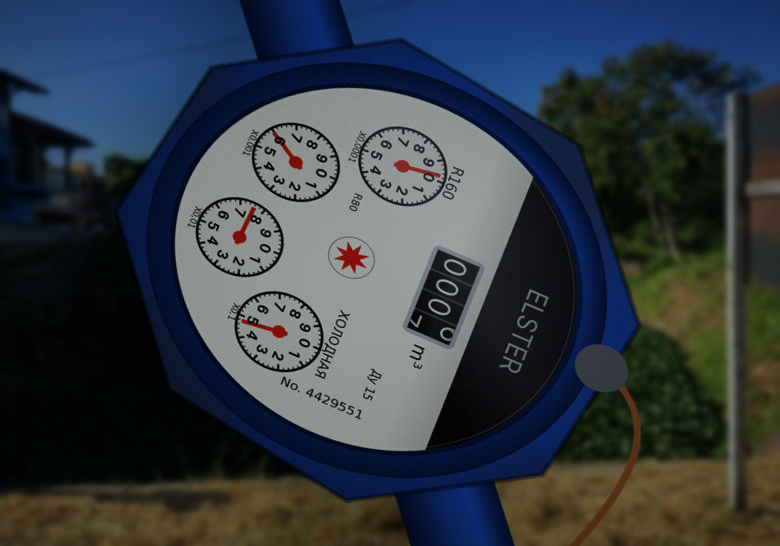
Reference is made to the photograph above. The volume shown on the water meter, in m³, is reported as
6.4759 m³
